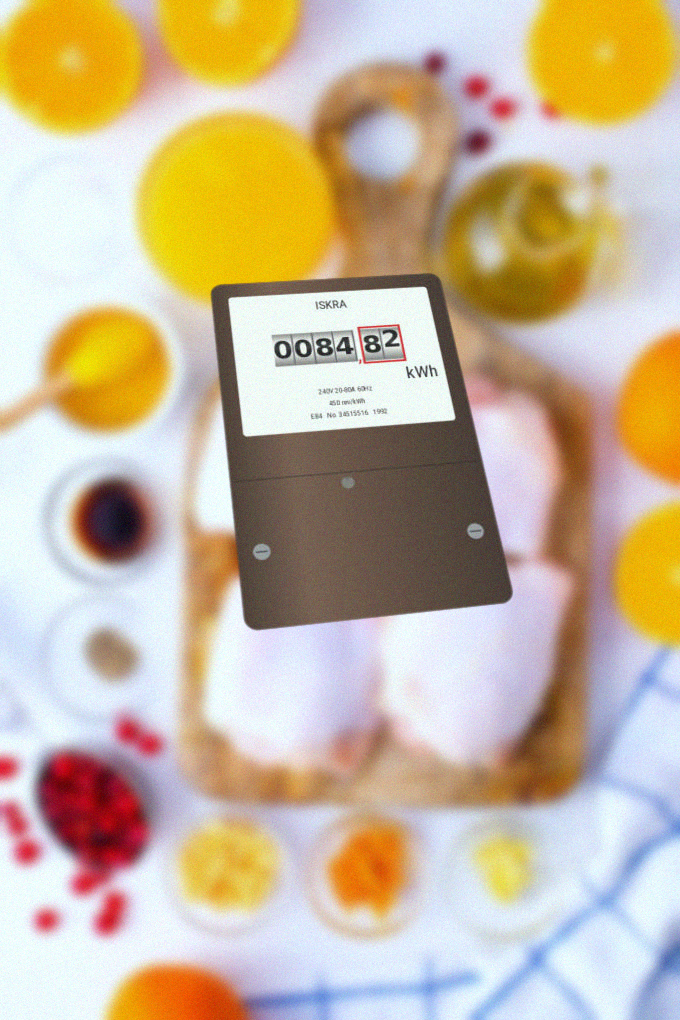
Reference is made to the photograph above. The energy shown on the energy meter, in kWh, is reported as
84.82 kWh
